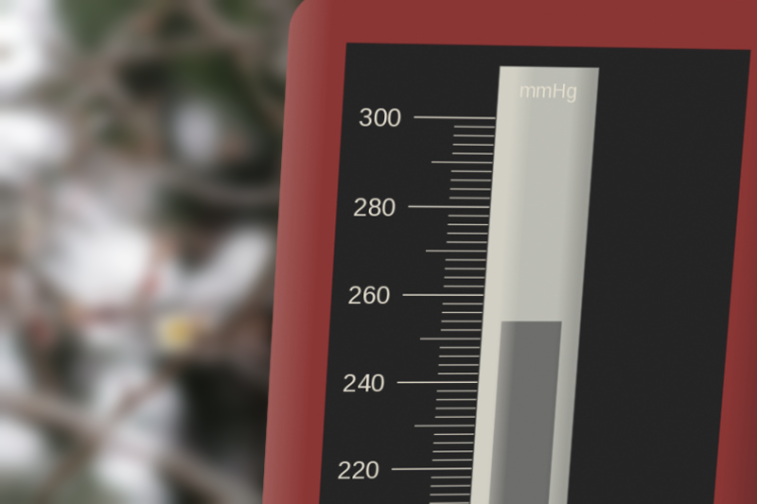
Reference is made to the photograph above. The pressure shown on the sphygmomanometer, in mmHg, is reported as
254 mmHg
